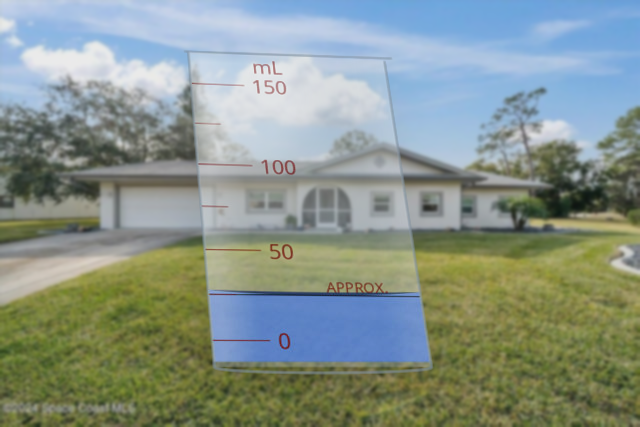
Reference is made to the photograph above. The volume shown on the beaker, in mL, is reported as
25 mL
